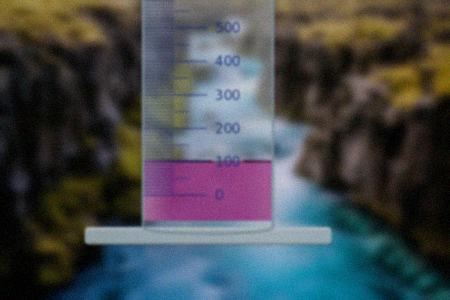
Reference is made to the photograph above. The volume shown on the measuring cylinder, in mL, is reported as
100 mL
